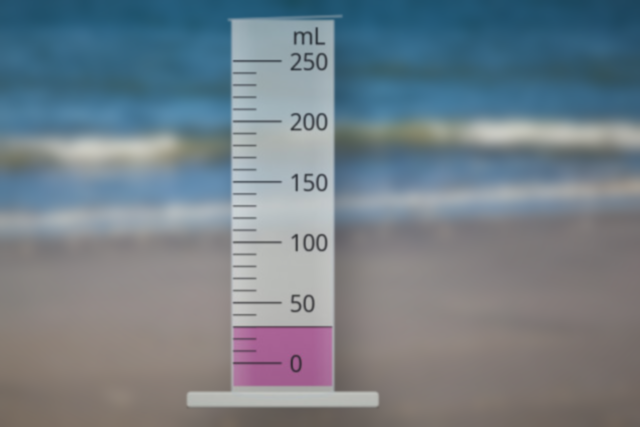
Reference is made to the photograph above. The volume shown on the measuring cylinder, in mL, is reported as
30 mL
